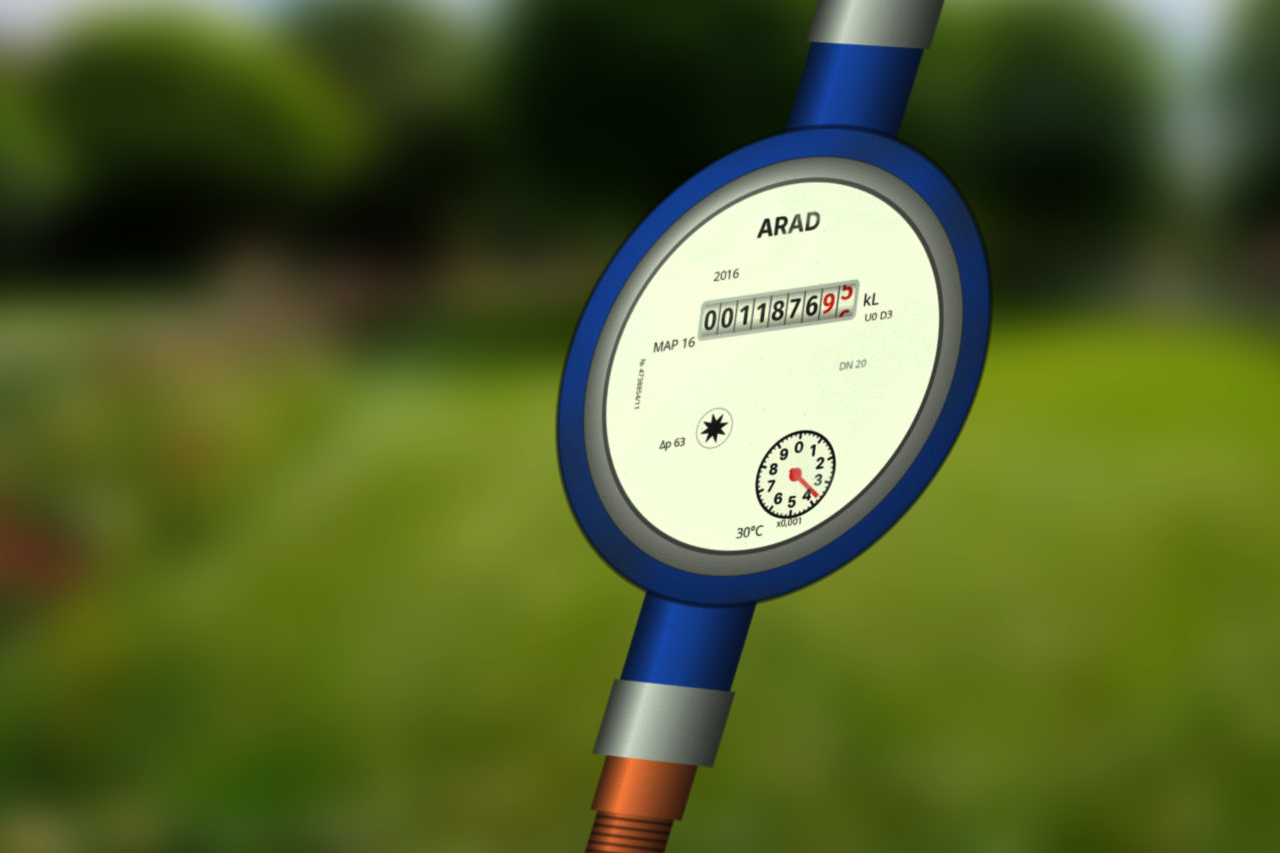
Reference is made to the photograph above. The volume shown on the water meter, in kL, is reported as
11876.953 kL
